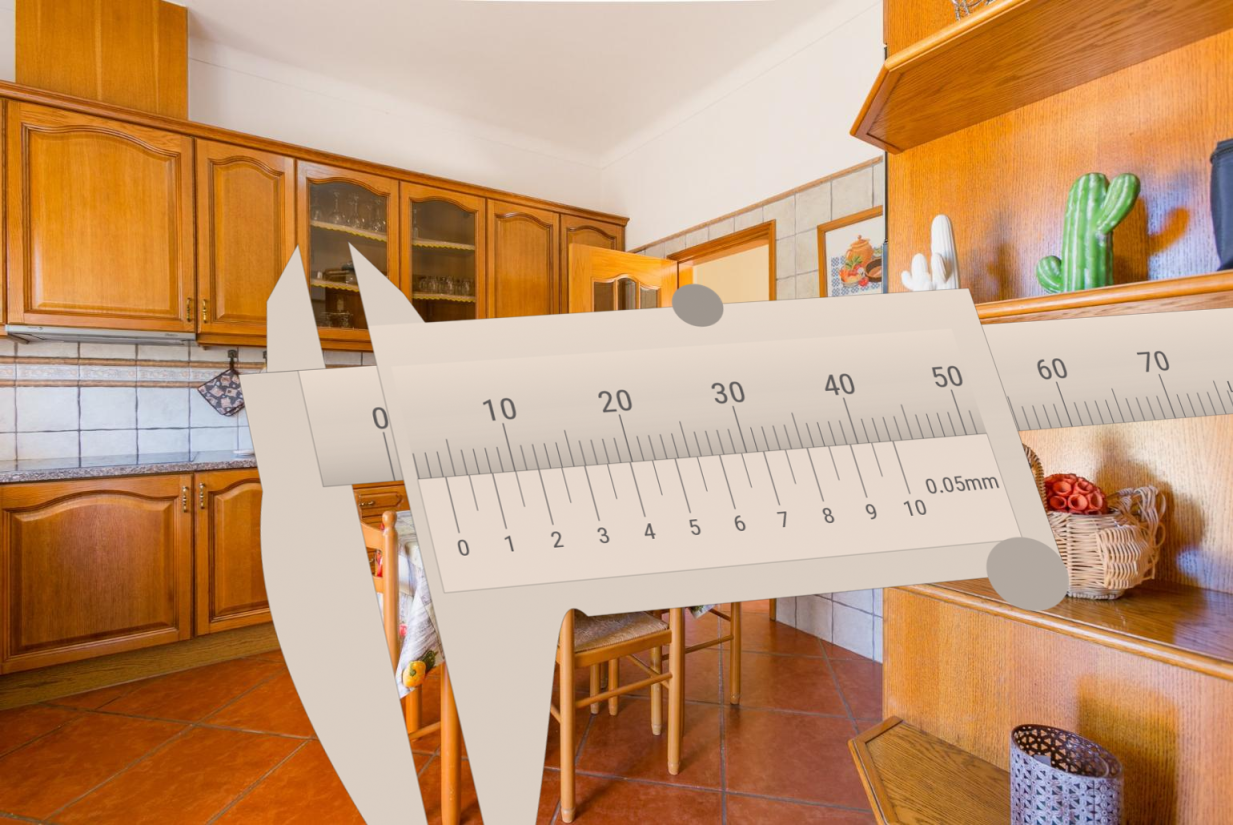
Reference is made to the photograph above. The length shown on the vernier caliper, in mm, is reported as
4.2 mm
